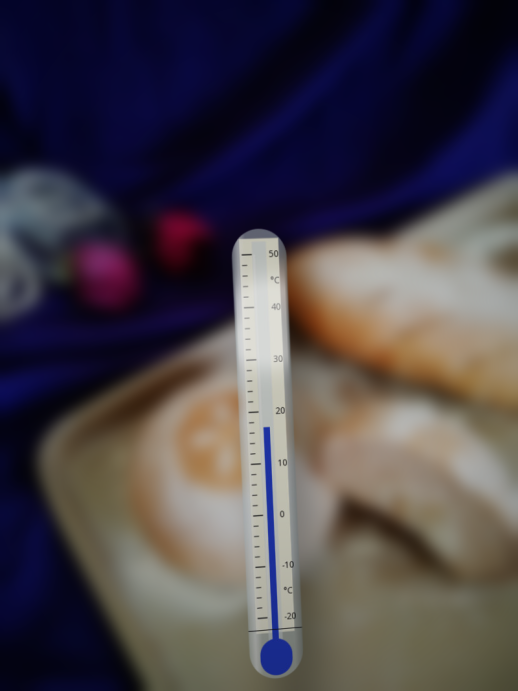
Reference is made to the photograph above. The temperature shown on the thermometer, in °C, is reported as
17 °C
